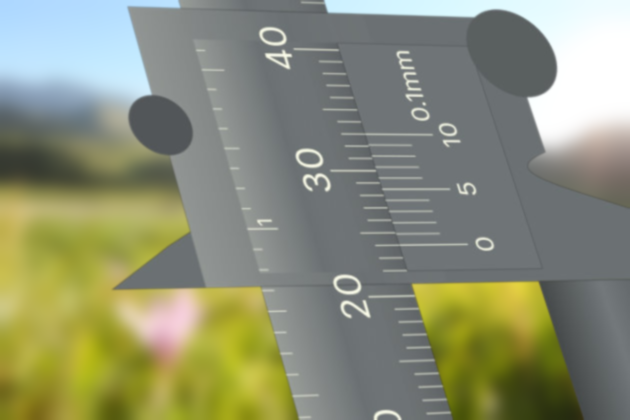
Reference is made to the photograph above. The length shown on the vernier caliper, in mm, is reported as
24.0 mm
